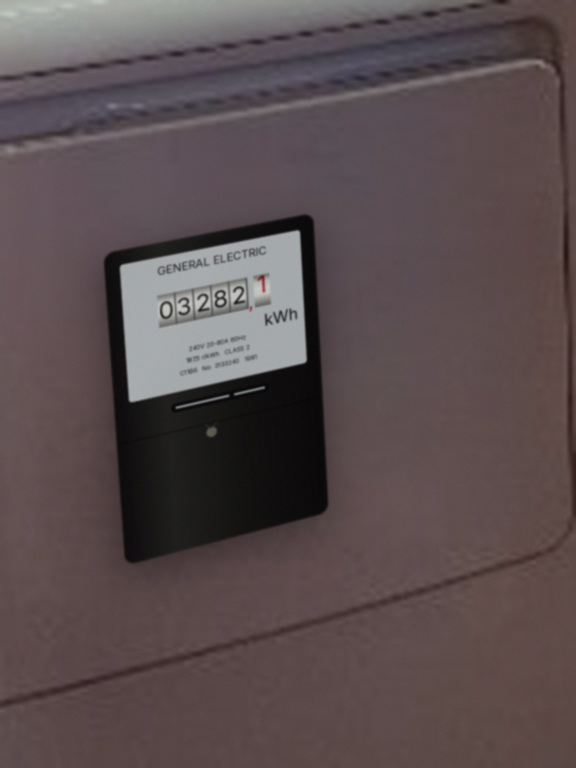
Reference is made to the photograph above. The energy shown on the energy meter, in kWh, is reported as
3282.1 kWh
